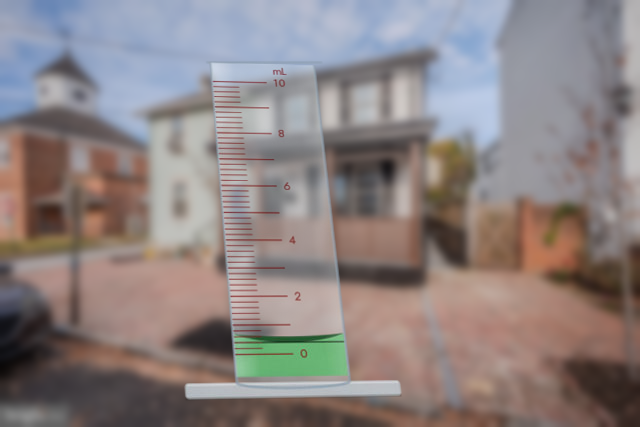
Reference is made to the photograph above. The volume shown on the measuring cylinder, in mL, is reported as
0.4 mL
